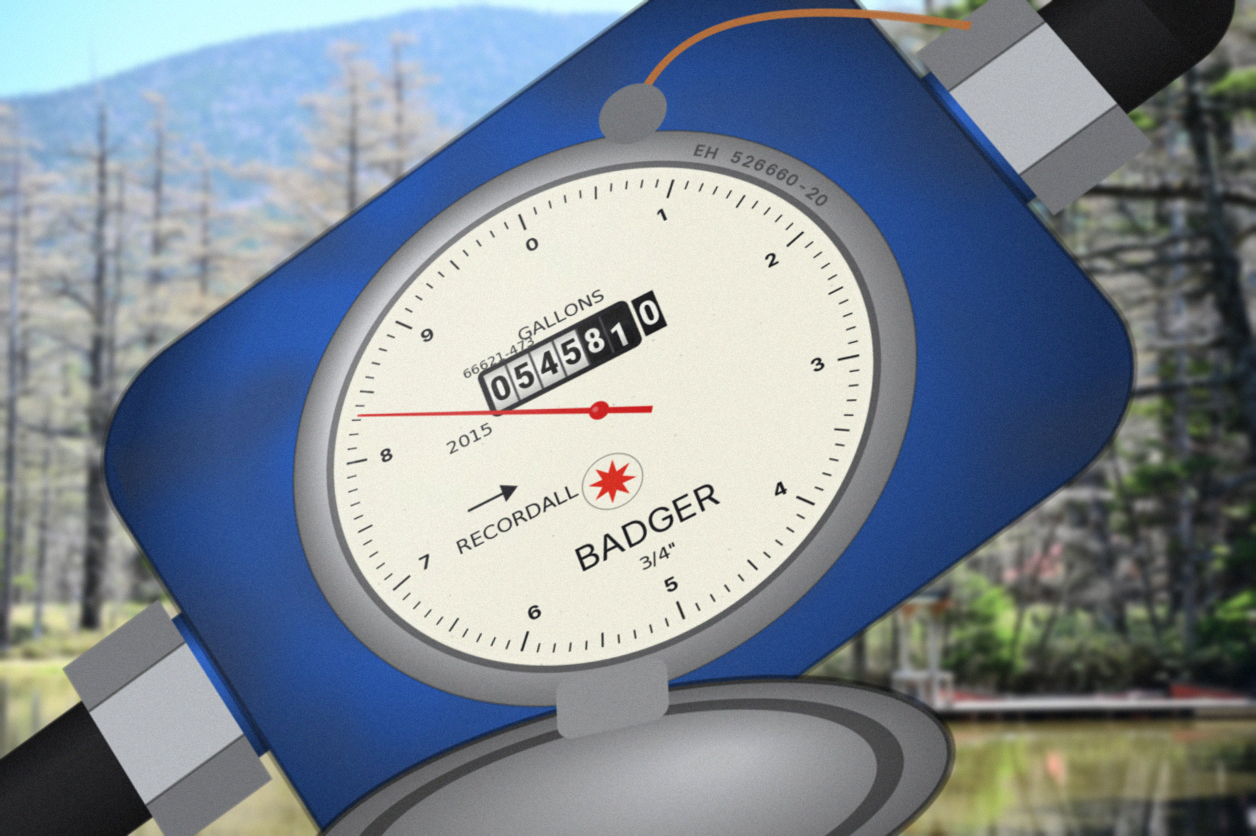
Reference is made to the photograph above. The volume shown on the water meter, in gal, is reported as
545808.3 gal
